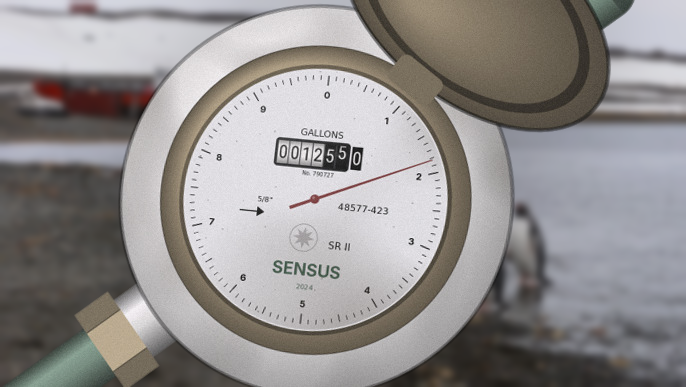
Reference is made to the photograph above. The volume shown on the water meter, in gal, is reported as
12551.8 gal
